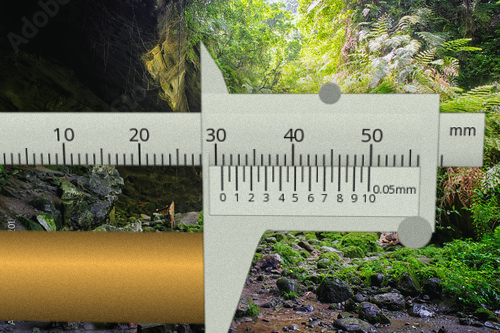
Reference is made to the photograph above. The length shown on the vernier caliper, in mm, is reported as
30.8 mm
